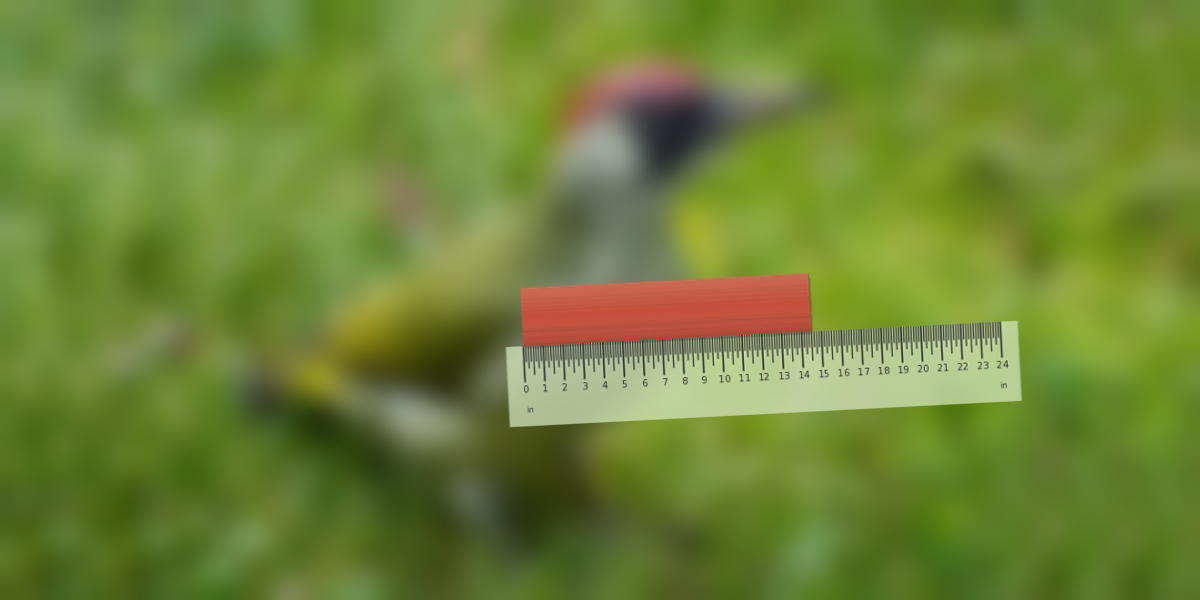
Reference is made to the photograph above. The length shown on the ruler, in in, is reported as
14.5 in
